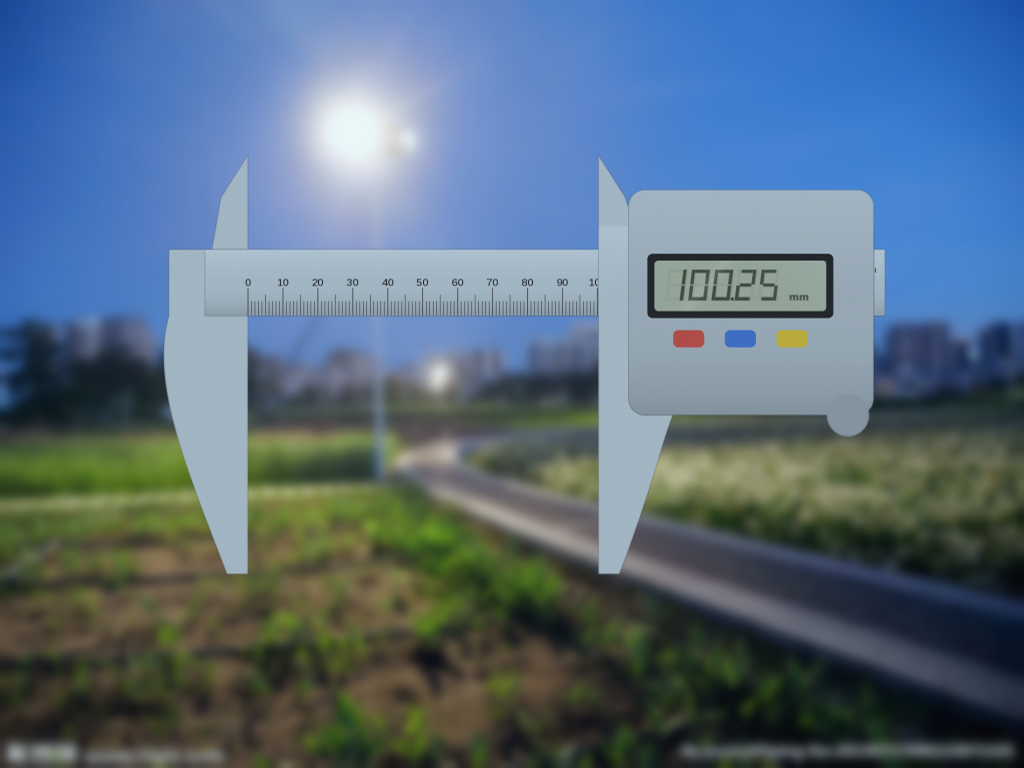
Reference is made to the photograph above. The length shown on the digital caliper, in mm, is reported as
100.25 mm
